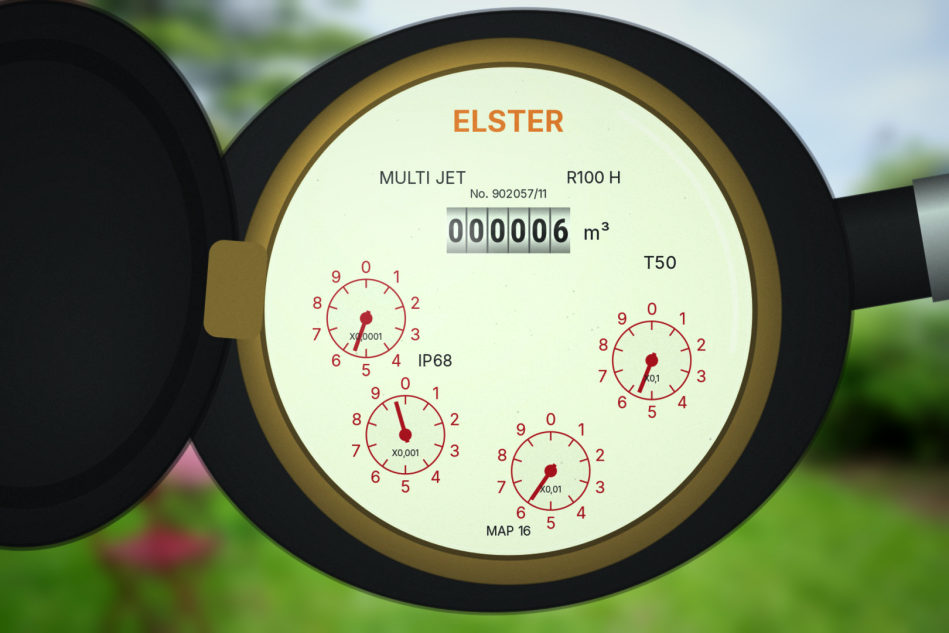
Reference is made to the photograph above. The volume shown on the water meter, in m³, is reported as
6.5595 m³
